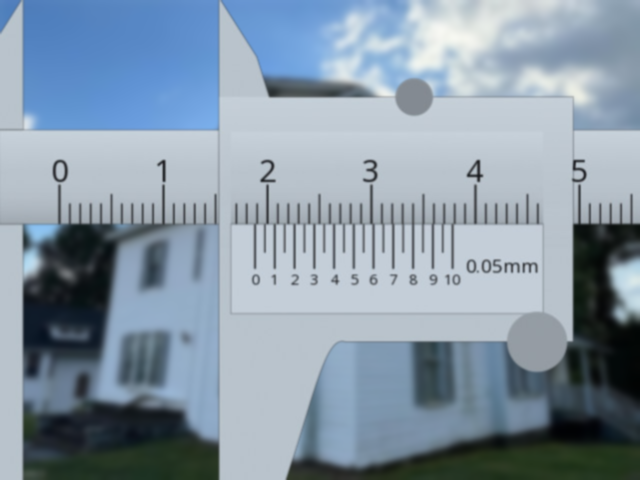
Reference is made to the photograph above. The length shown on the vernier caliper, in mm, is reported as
18.8 mm
